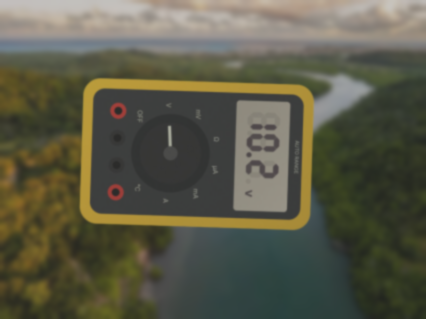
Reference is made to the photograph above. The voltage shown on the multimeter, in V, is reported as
10.2 V
